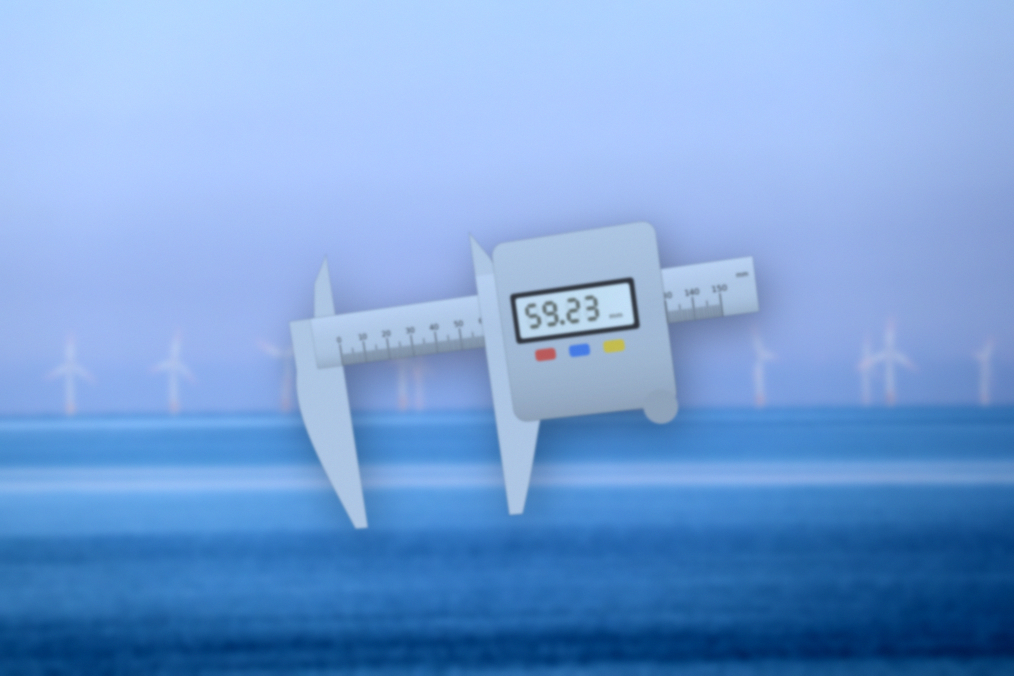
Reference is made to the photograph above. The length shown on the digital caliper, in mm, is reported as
59.23 mm
